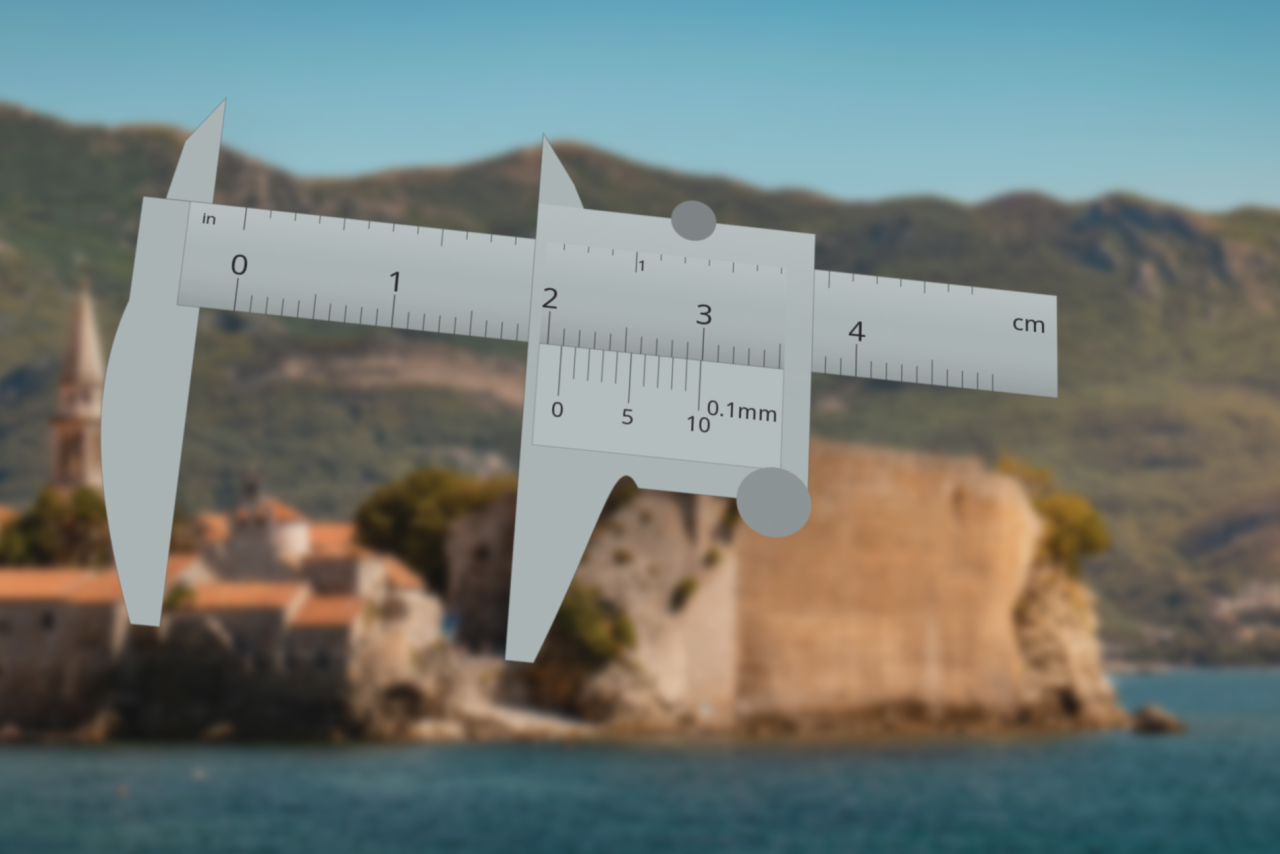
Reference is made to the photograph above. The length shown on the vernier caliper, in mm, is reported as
20.9 mm
